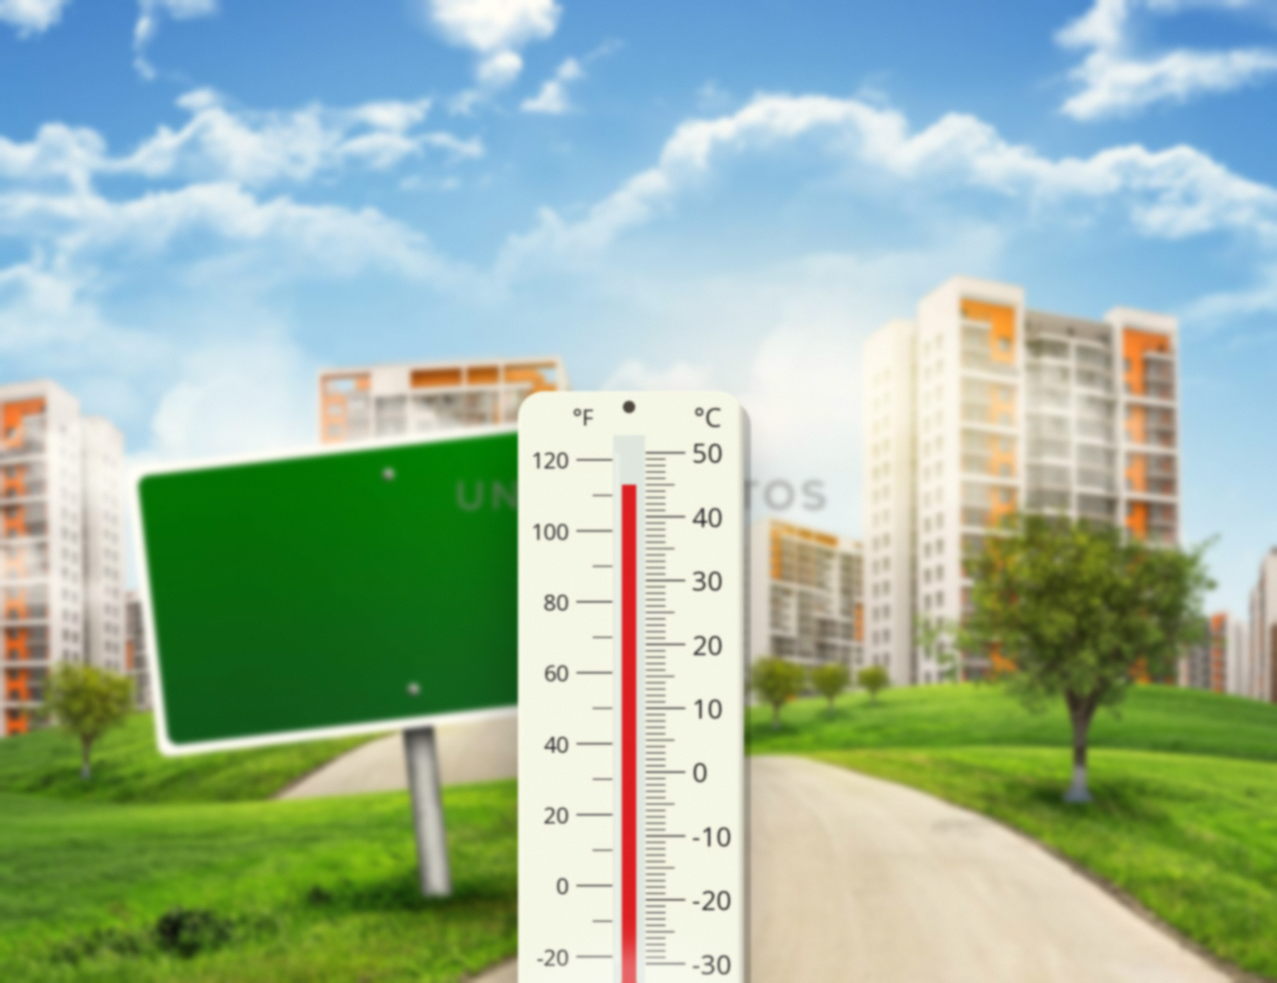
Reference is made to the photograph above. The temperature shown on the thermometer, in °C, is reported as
45 °C
